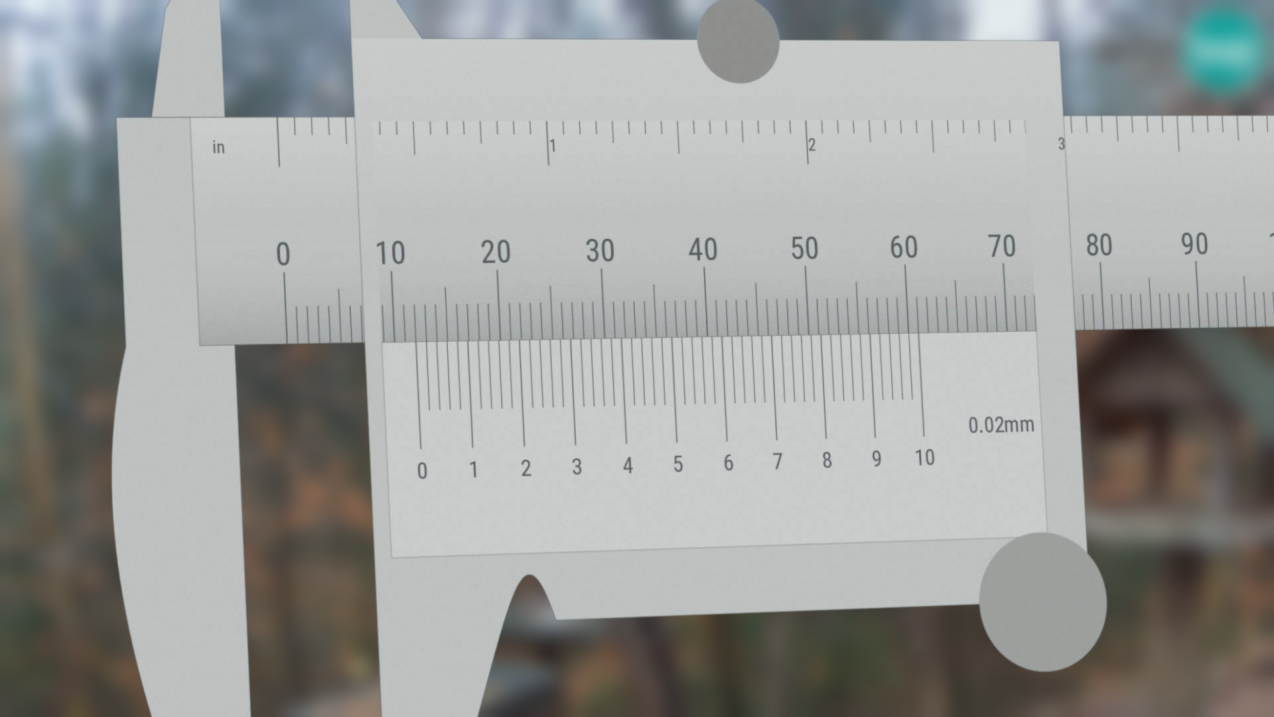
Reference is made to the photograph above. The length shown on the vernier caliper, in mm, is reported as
12.0 mm
